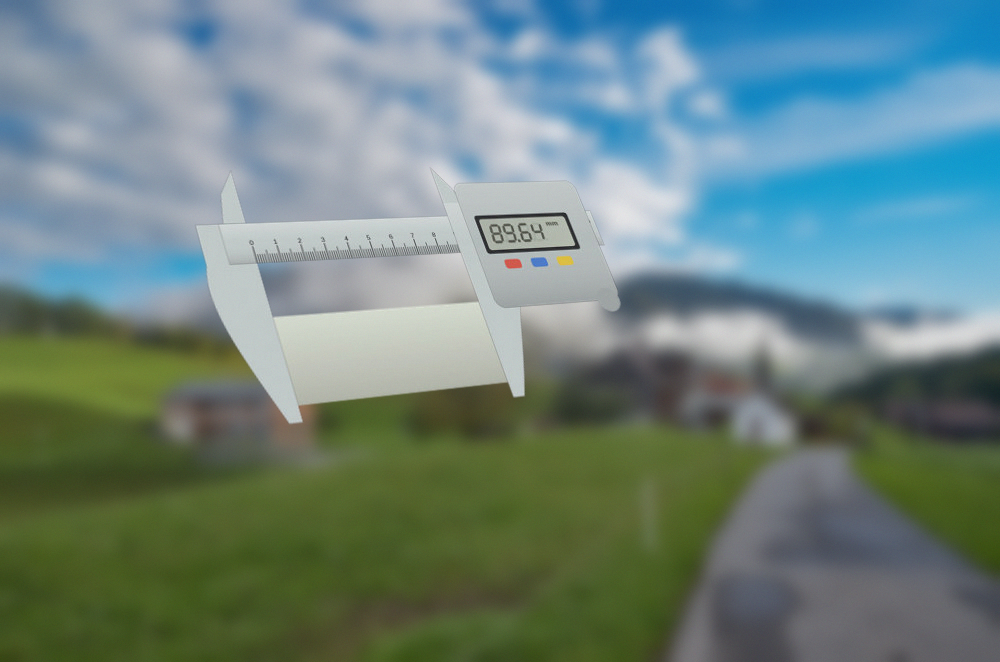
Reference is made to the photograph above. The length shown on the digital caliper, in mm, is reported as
89.64 mm
